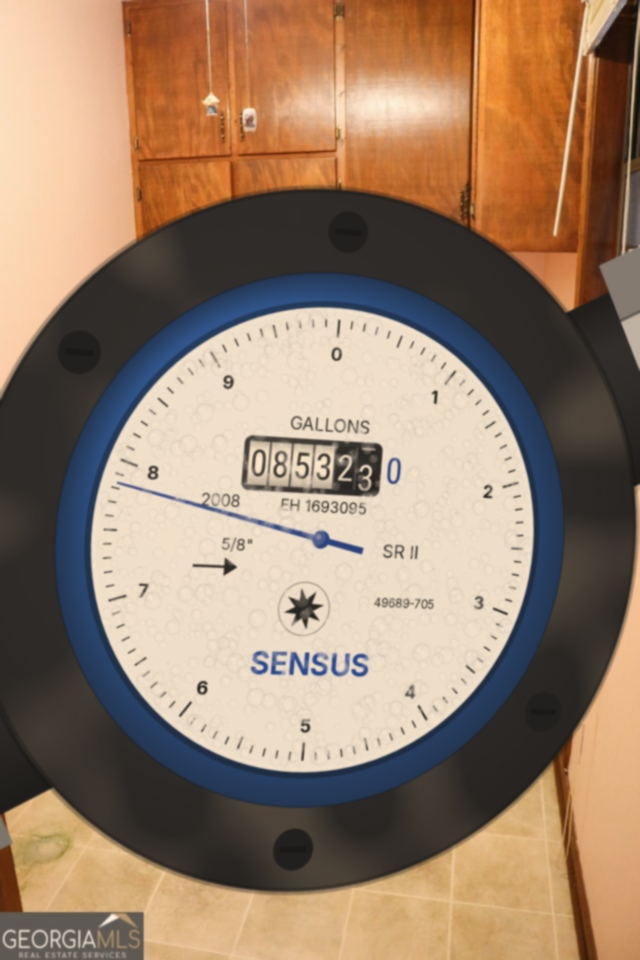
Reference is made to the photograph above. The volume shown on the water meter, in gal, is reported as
853227.8 gal
